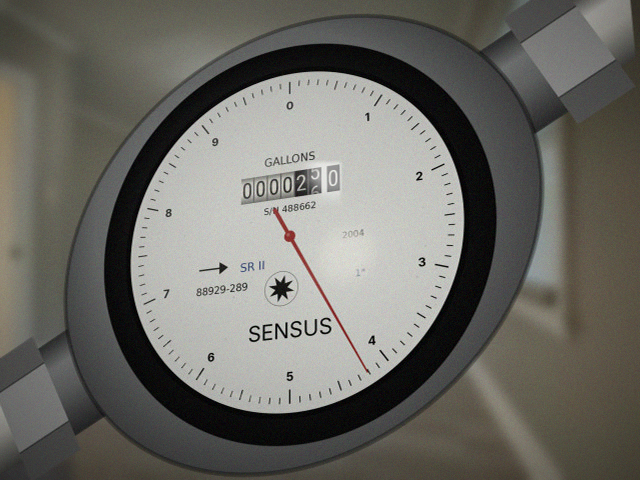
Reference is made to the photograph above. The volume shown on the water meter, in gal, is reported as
254.2 gal
